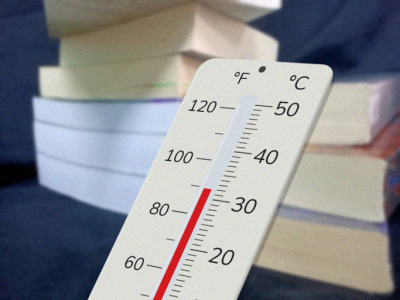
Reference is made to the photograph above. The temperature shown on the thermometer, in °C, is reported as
32 °C
